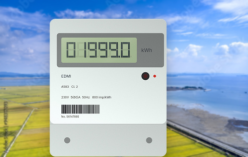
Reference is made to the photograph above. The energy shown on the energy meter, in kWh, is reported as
1999.0 kWh
